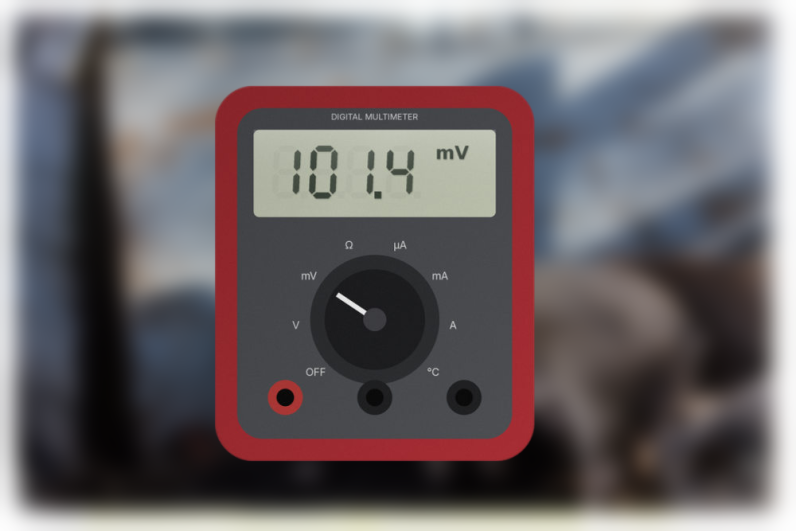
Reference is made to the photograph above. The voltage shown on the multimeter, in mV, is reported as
101.4 mV
